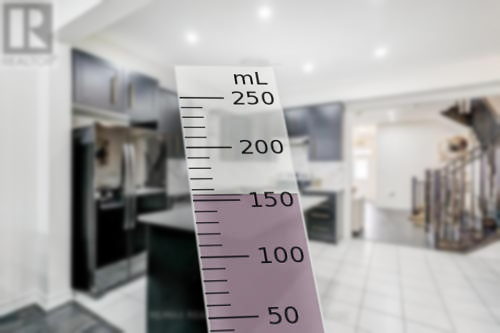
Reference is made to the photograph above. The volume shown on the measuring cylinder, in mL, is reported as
155 mL
